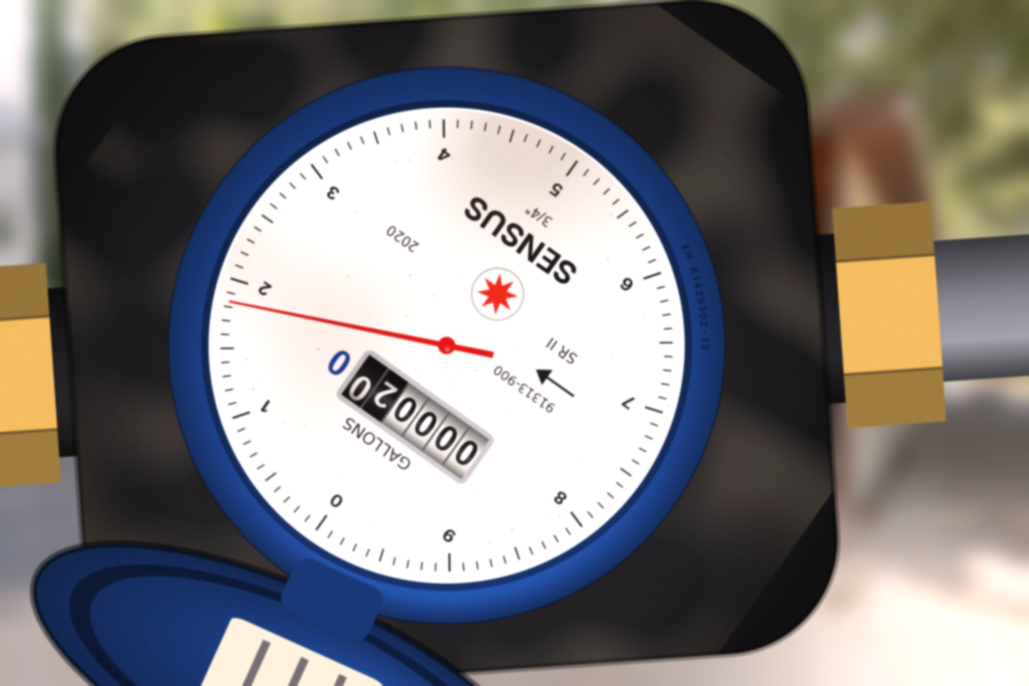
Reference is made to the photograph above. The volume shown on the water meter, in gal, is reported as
201.8 gal
